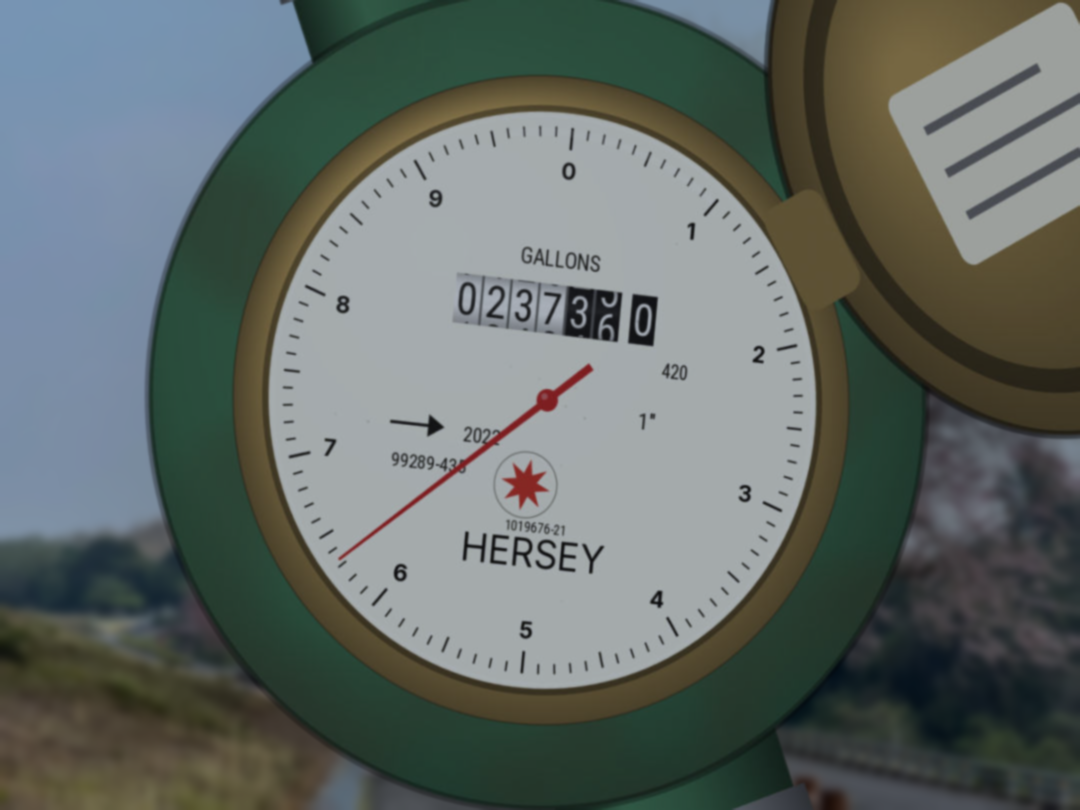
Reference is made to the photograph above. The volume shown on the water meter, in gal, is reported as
237356.3 gal
